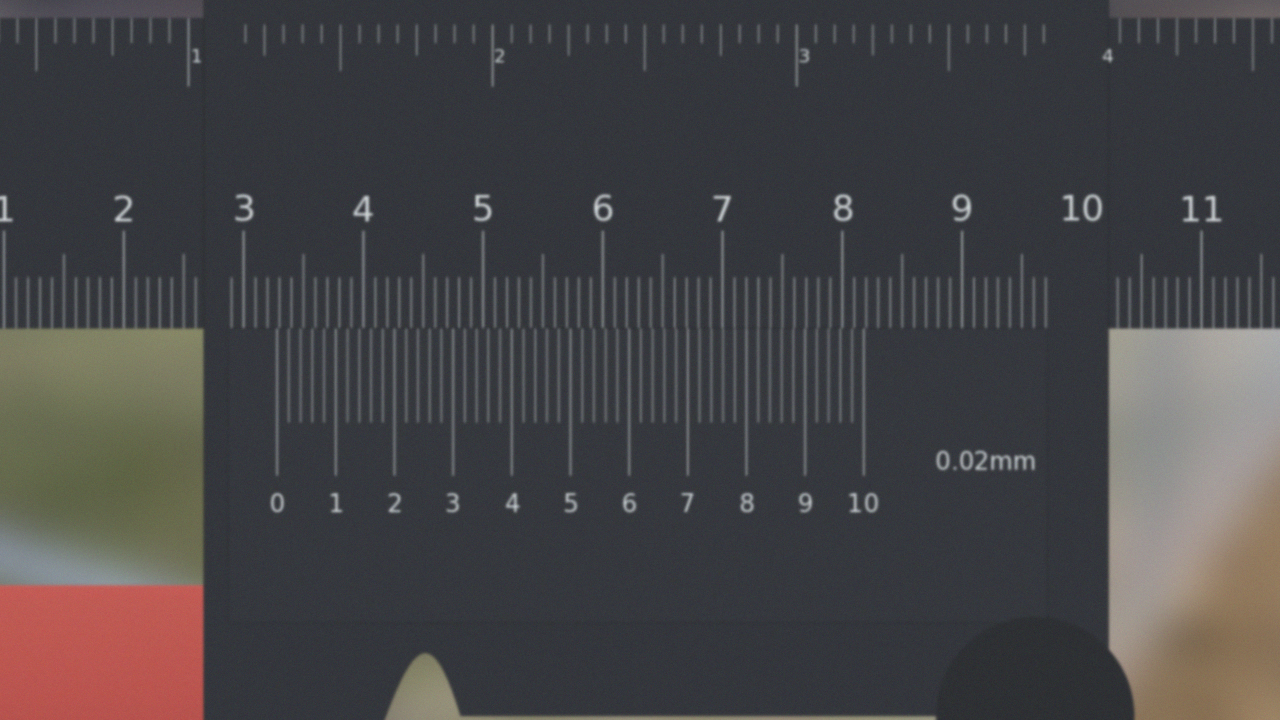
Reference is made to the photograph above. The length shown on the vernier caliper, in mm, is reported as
32.8 mm
